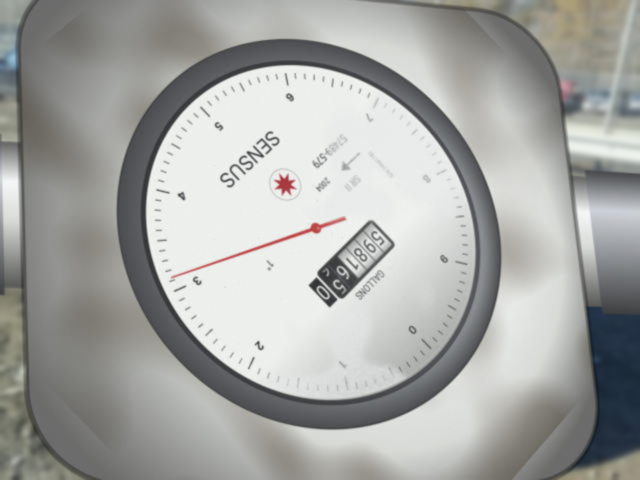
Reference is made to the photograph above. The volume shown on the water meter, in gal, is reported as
5981653.1 gal
